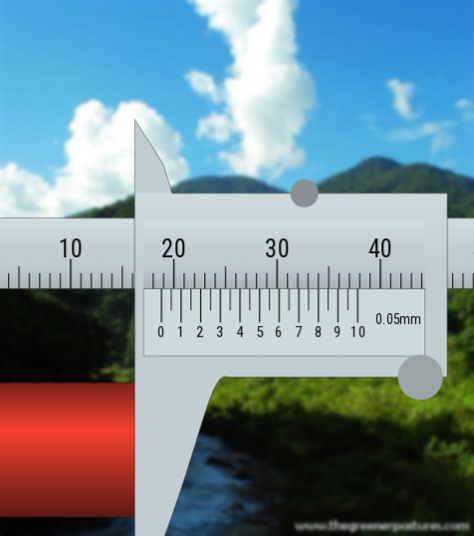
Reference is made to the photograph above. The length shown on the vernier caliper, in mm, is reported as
18.8 mm
